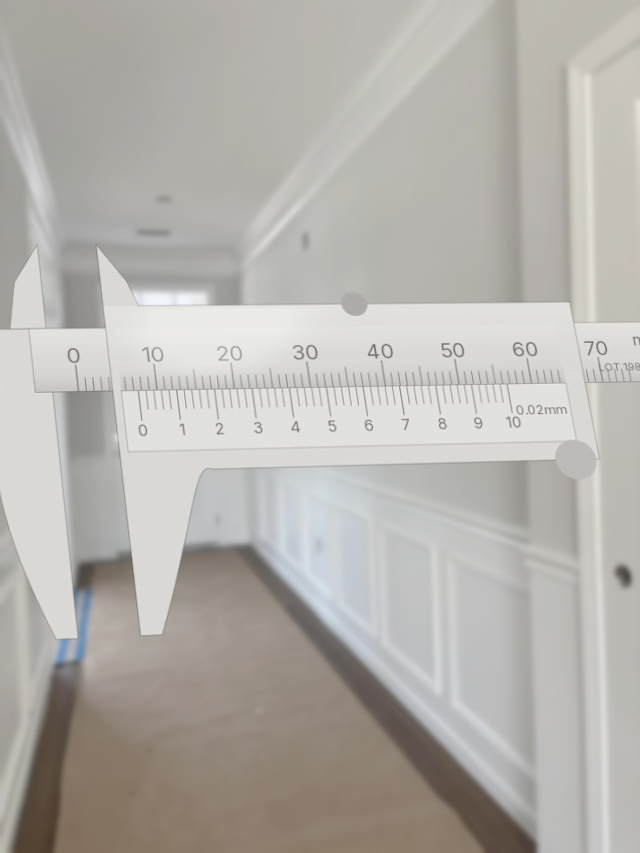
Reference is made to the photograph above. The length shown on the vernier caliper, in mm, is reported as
7.6 mm
